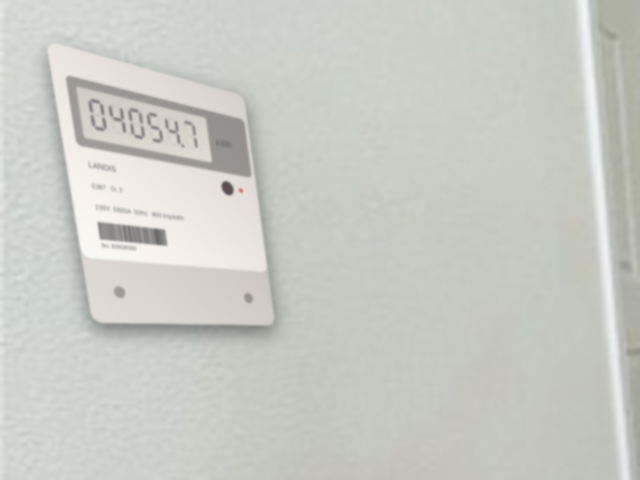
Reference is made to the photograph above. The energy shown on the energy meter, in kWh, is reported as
4054.7 kWh
